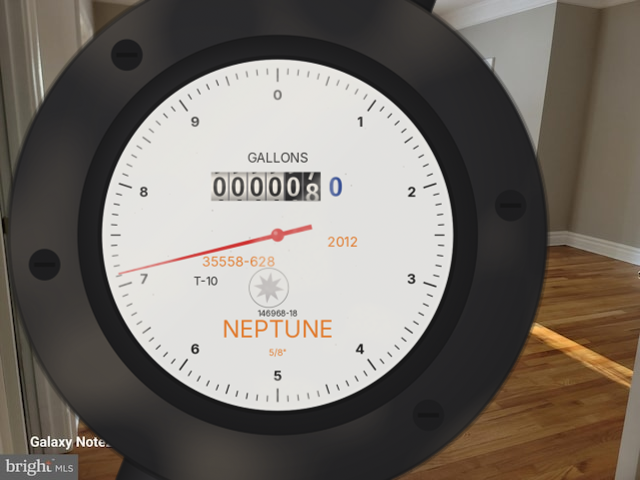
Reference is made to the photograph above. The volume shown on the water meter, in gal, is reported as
77.1 gal
